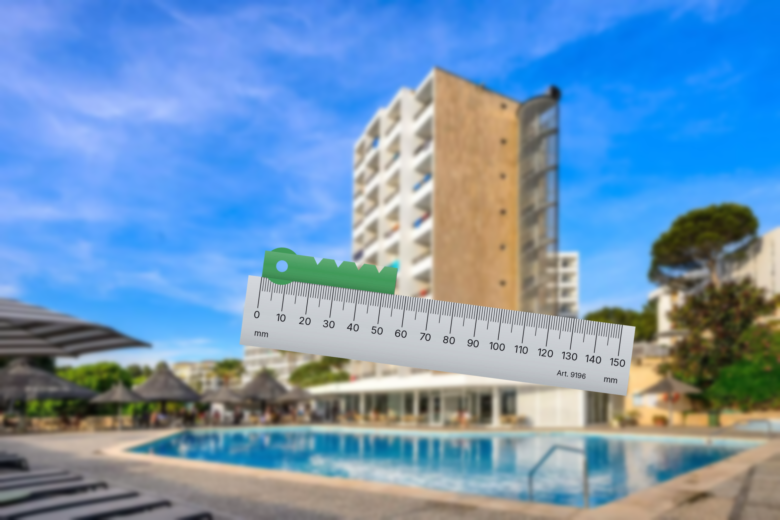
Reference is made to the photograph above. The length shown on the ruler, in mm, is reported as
55 mm
